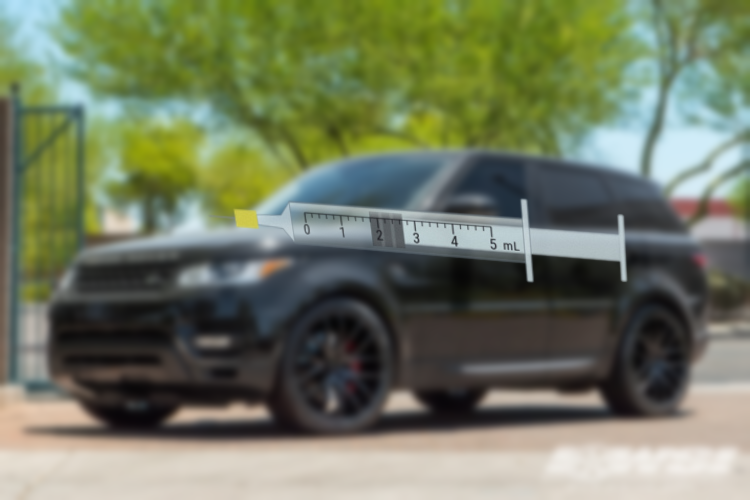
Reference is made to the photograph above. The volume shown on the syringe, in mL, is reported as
1.8 mL
